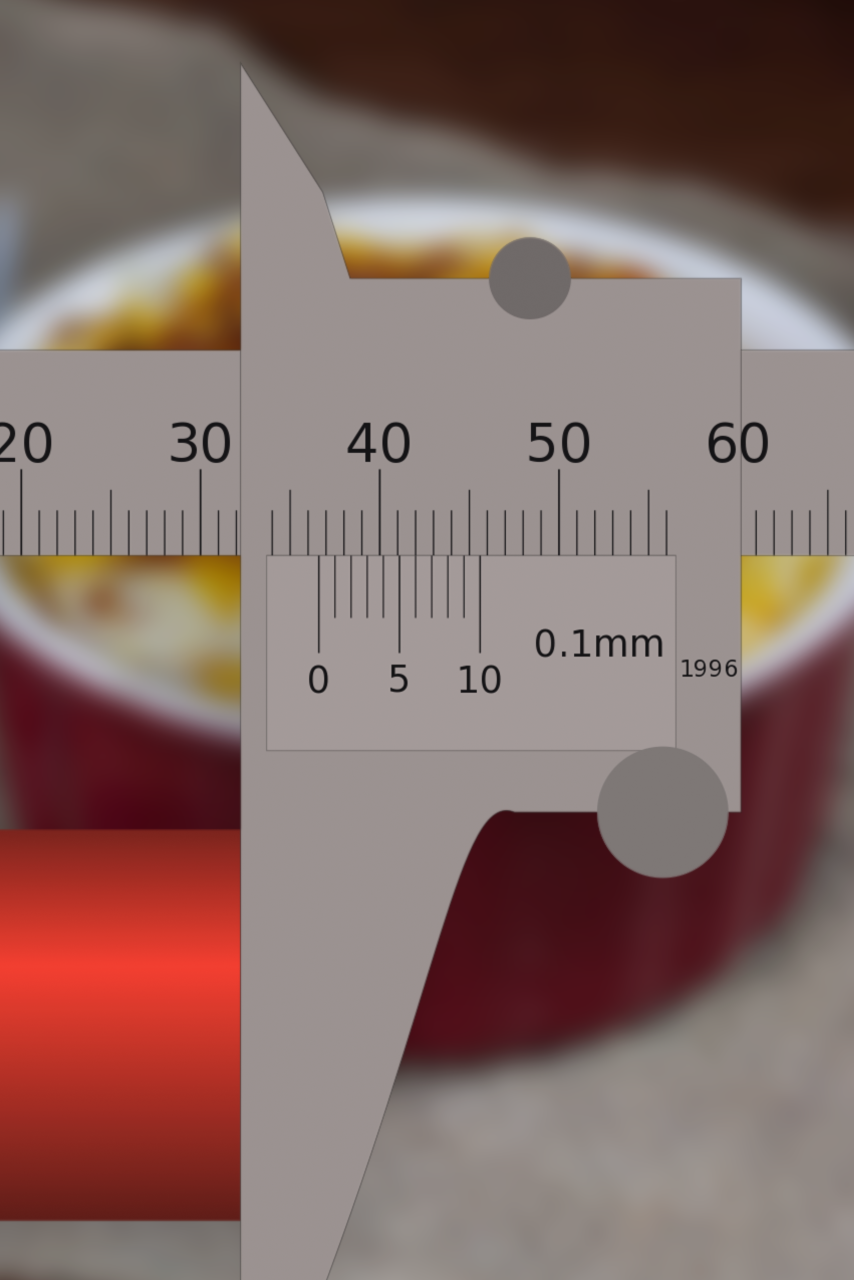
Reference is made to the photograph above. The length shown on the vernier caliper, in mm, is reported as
36.6 mm
